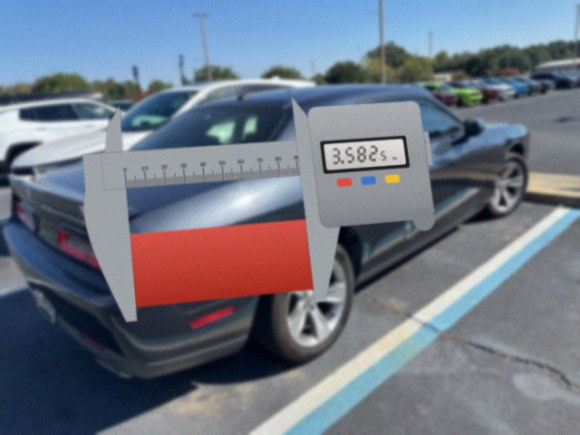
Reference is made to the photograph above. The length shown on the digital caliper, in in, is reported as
3.5825 in
